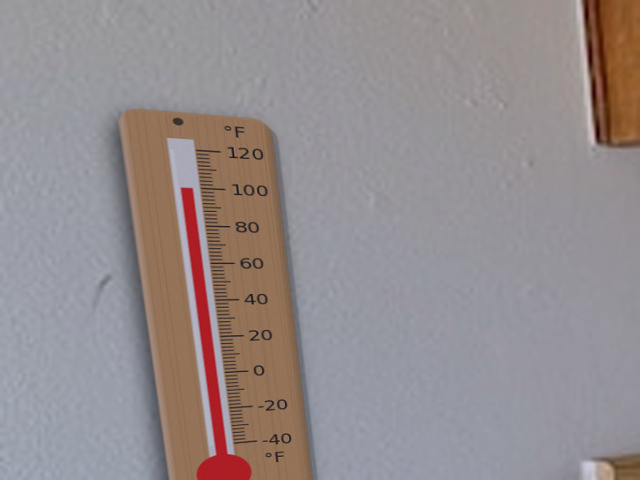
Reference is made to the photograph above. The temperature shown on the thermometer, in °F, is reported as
100 °F
